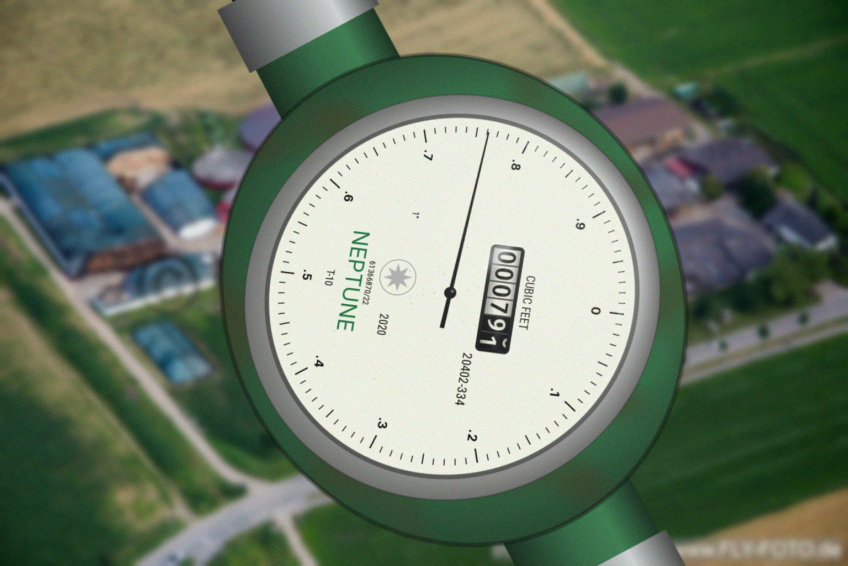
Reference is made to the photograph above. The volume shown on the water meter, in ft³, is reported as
790.76 ft³
